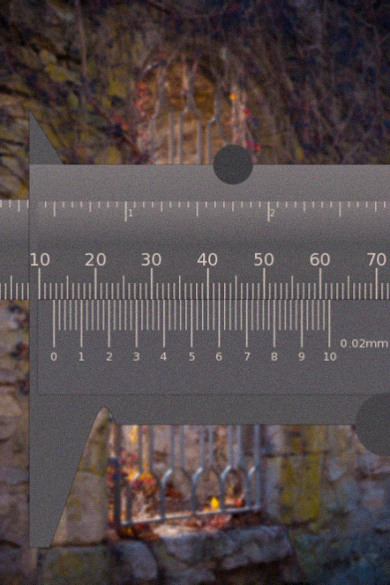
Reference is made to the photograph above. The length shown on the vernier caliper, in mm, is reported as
12.6 mm
